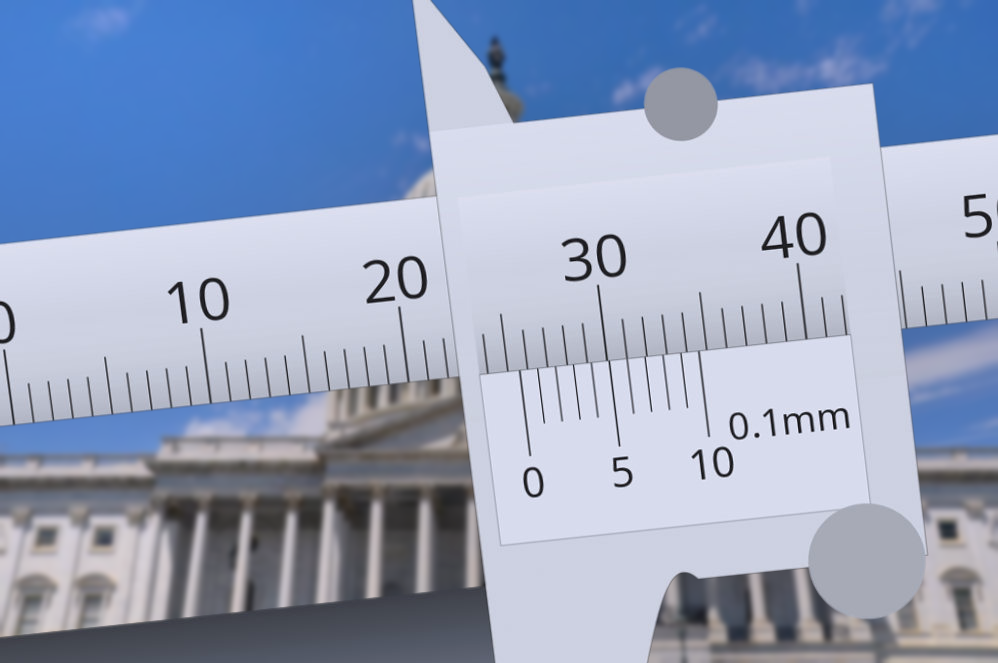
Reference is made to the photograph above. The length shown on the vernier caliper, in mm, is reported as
25.6 mm
